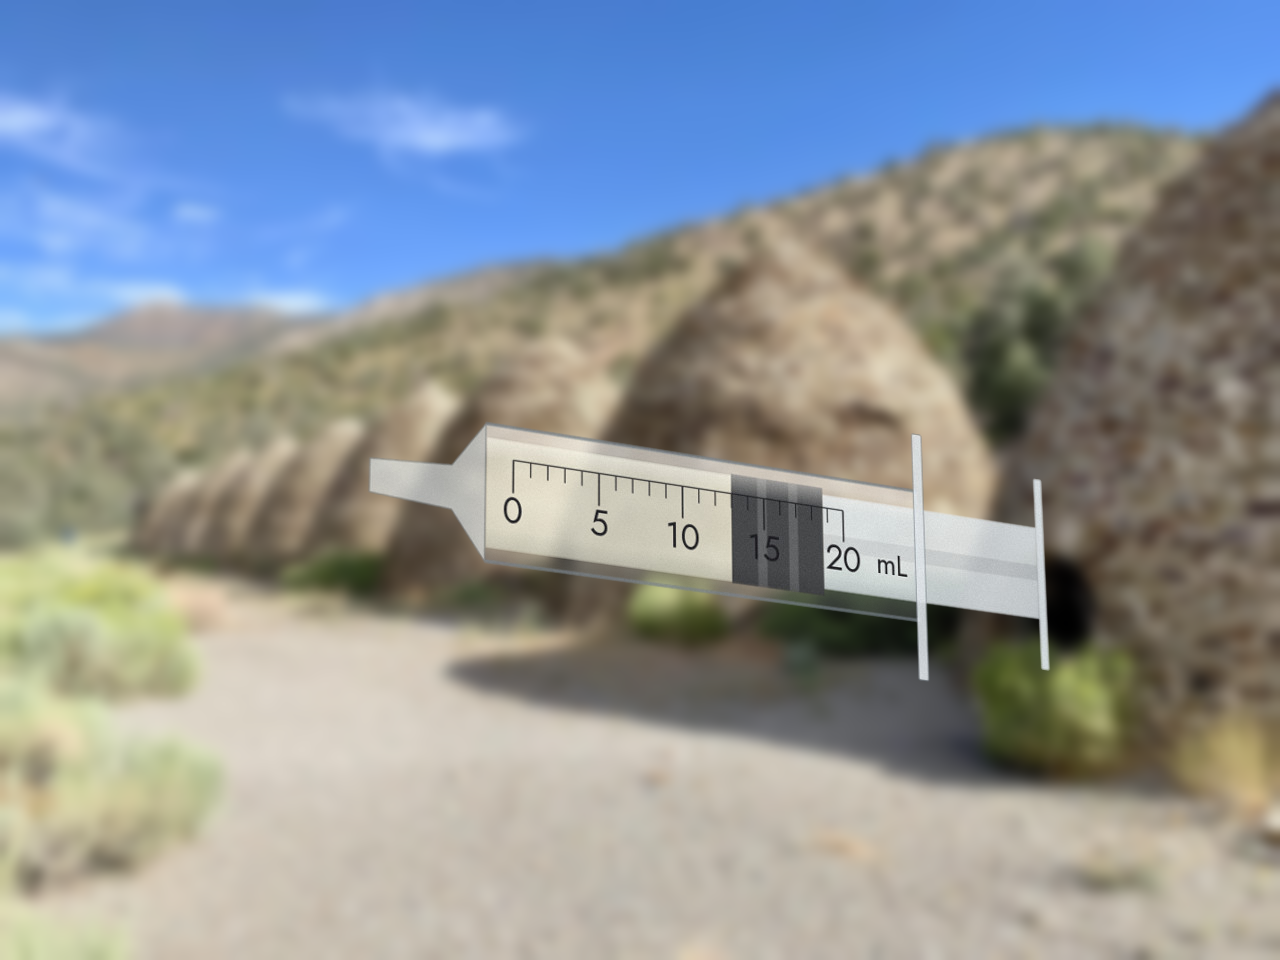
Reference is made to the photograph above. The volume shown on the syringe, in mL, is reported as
13 mL
